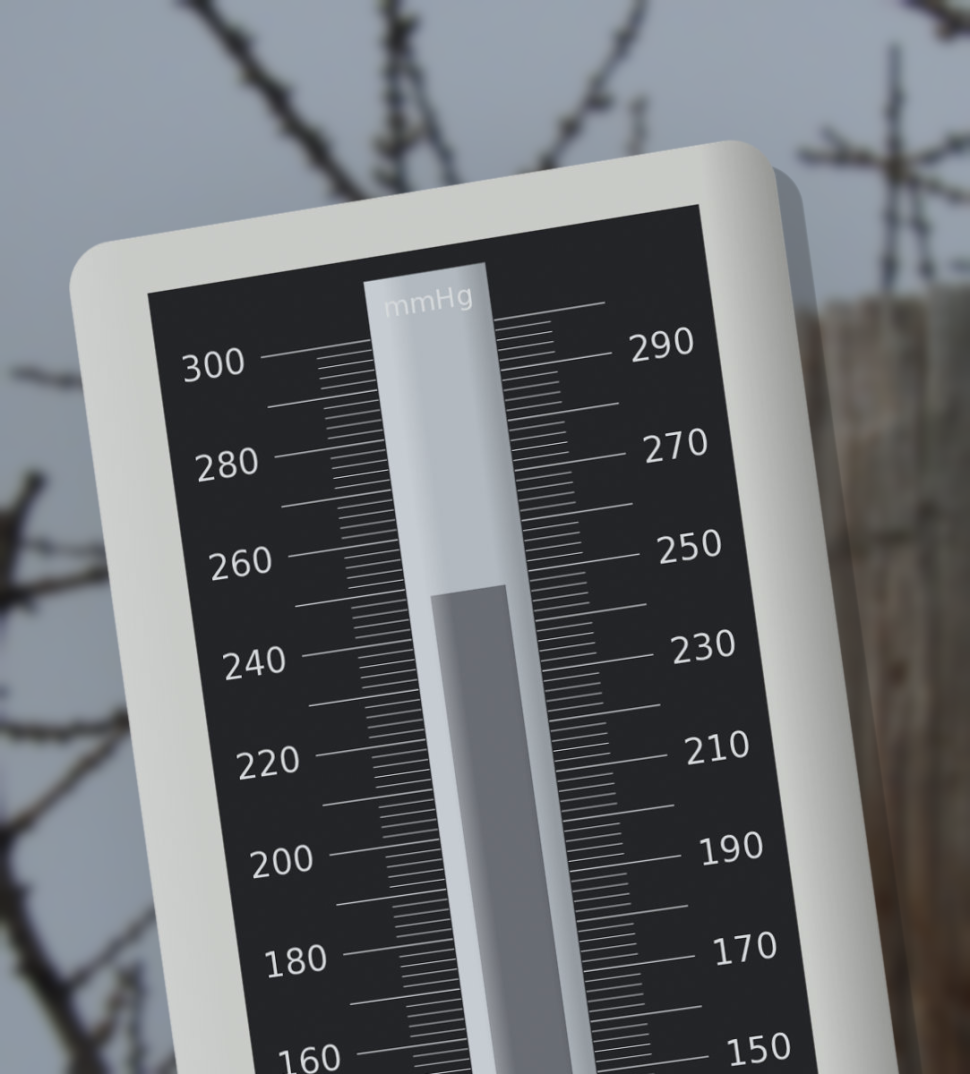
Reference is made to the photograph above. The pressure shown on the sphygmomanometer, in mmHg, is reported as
248 mmHg
